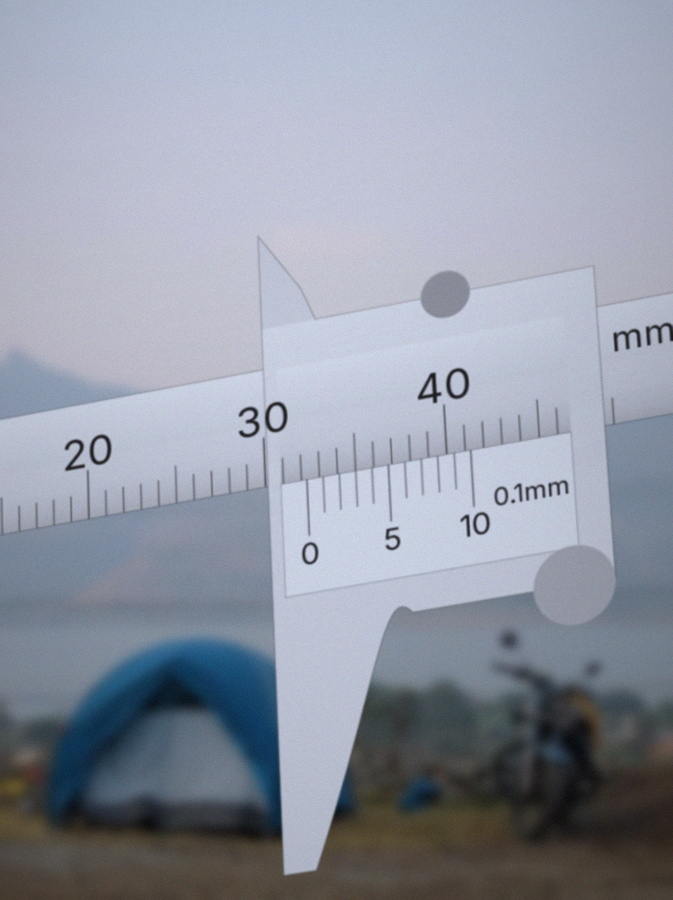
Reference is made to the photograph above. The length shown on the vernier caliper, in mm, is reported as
32.3 mm
